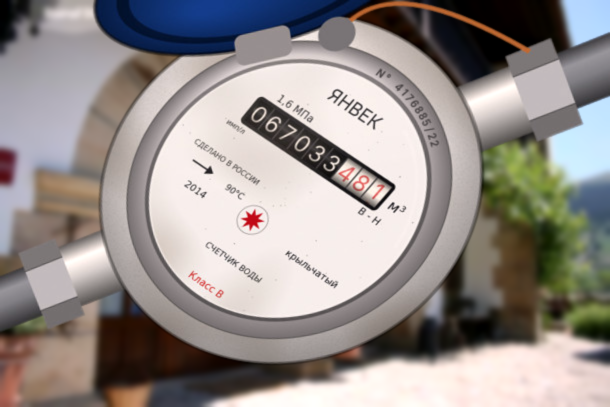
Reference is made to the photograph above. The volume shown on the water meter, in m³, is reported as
67033.481 m³
